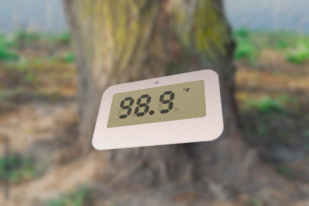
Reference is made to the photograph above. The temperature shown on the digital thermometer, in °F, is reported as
98.9 °F
